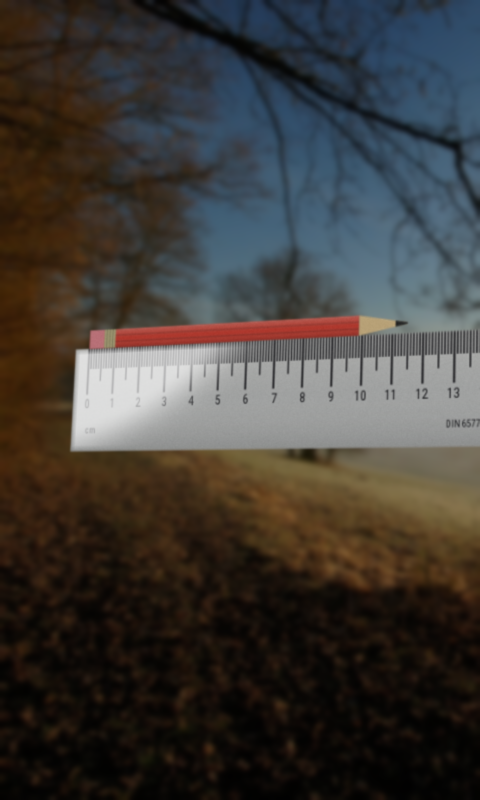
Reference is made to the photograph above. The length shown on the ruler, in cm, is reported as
11.5 cm
